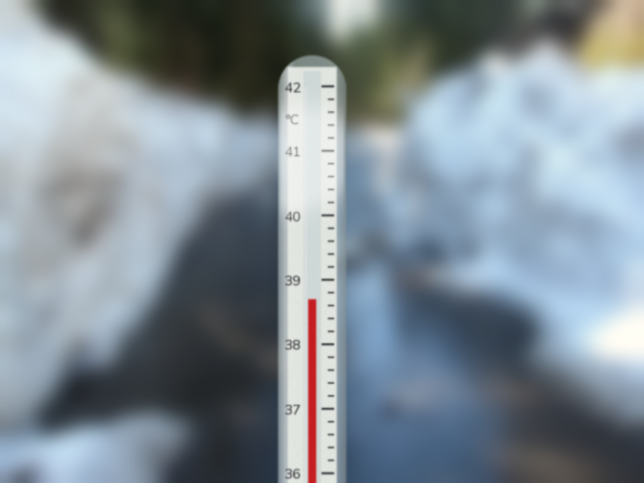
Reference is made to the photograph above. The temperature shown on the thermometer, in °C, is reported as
38.7 °C
